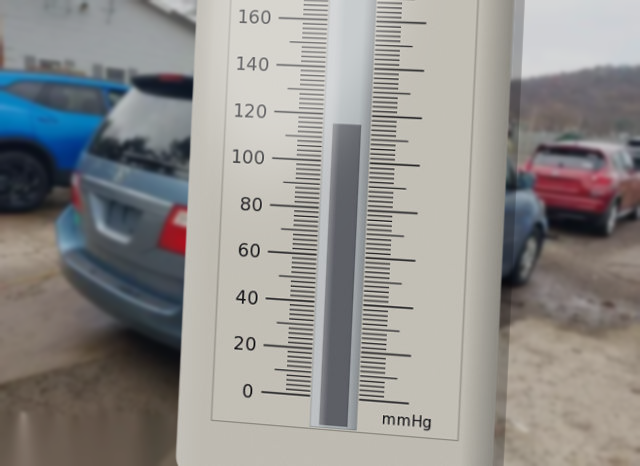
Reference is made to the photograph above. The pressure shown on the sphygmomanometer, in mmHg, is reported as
116 mmHg
